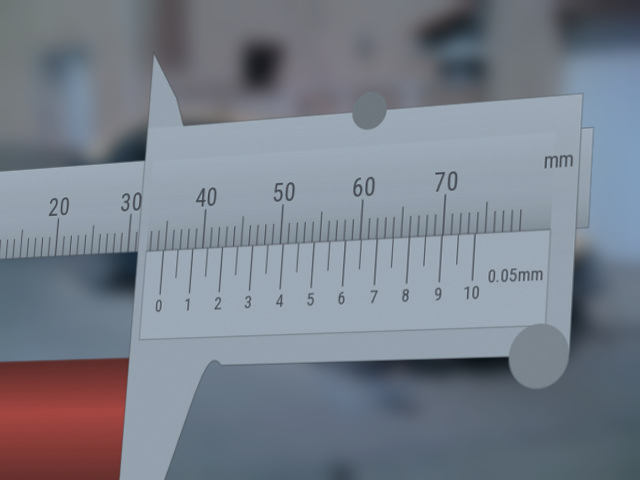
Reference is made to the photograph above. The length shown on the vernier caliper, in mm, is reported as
34.8 mm
